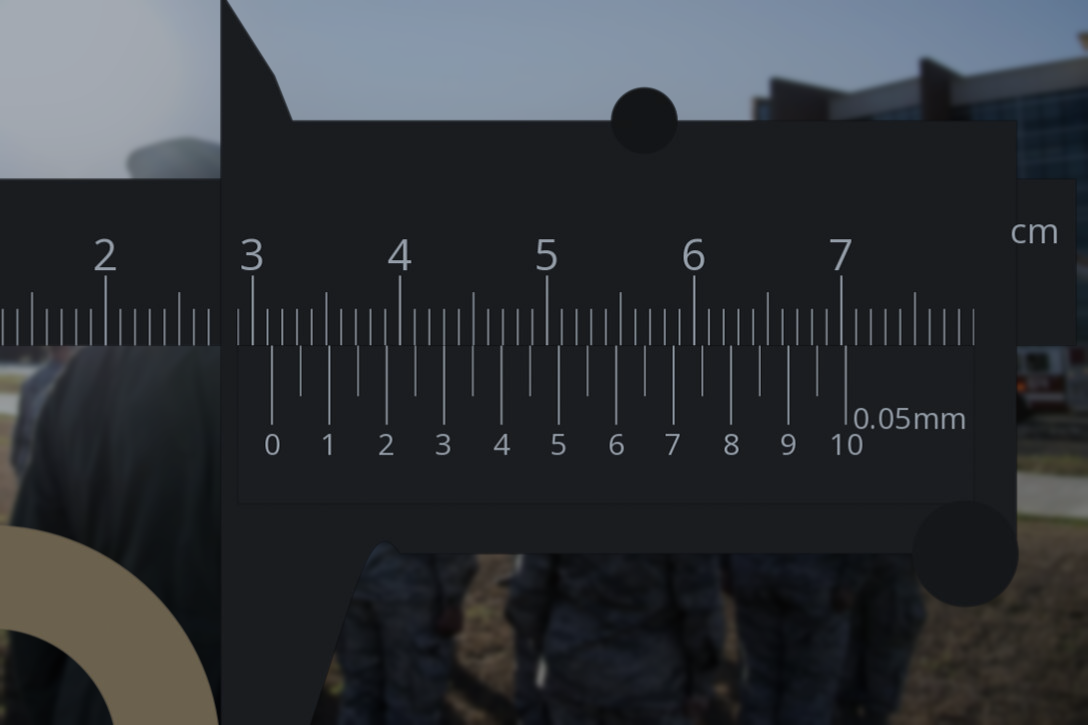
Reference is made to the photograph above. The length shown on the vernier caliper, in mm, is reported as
31.3 mm
